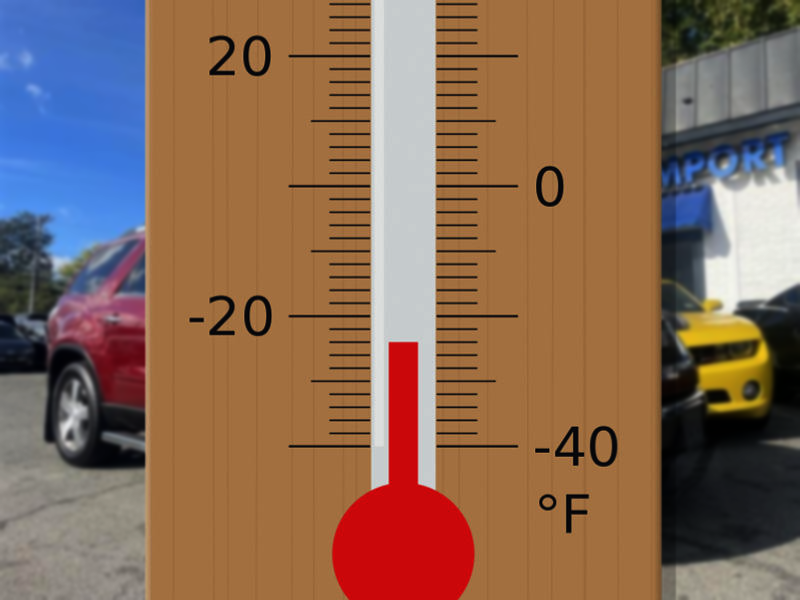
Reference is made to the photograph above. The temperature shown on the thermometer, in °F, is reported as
-24 °F
